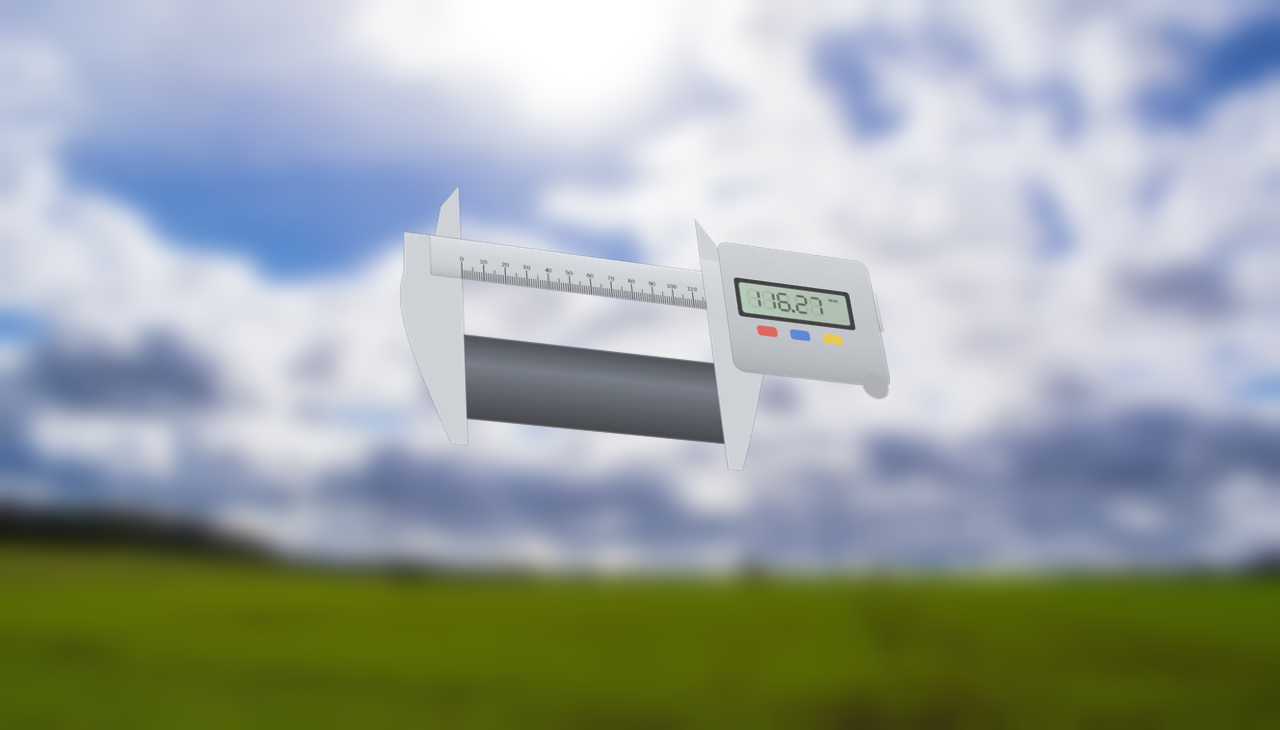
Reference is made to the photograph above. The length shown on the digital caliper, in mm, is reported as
116.27 mm
